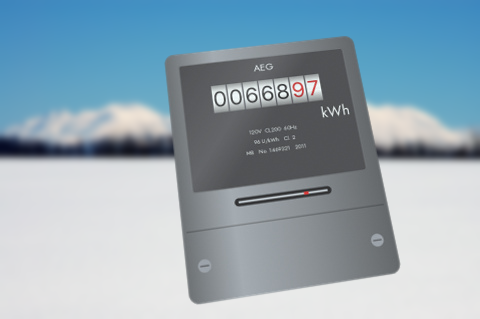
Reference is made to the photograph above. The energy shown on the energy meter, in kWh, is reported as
668.97 kWh
